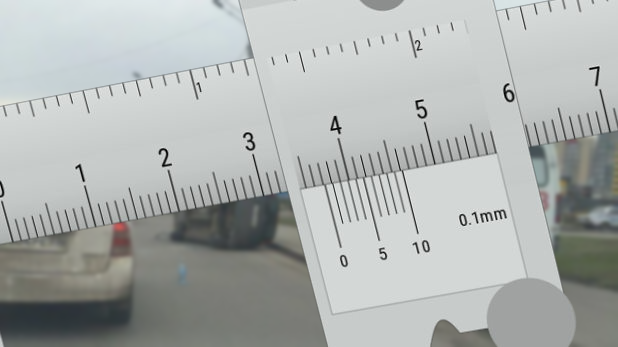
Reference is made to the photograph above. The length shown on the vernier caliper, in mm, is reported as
37.2 mm
